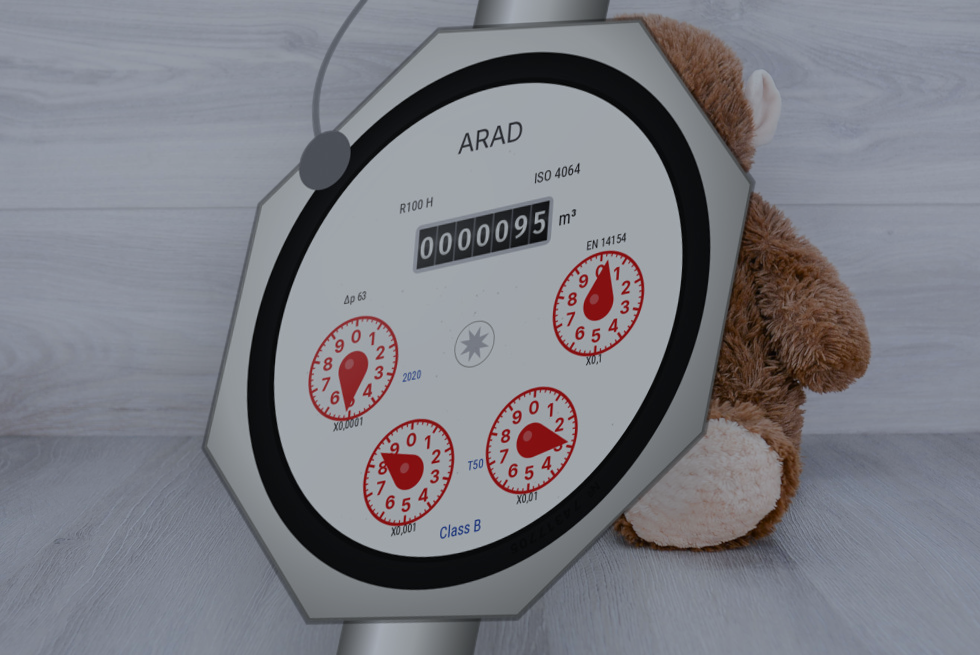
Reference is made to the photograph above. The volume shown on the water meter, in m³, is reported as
95.0285 m³
